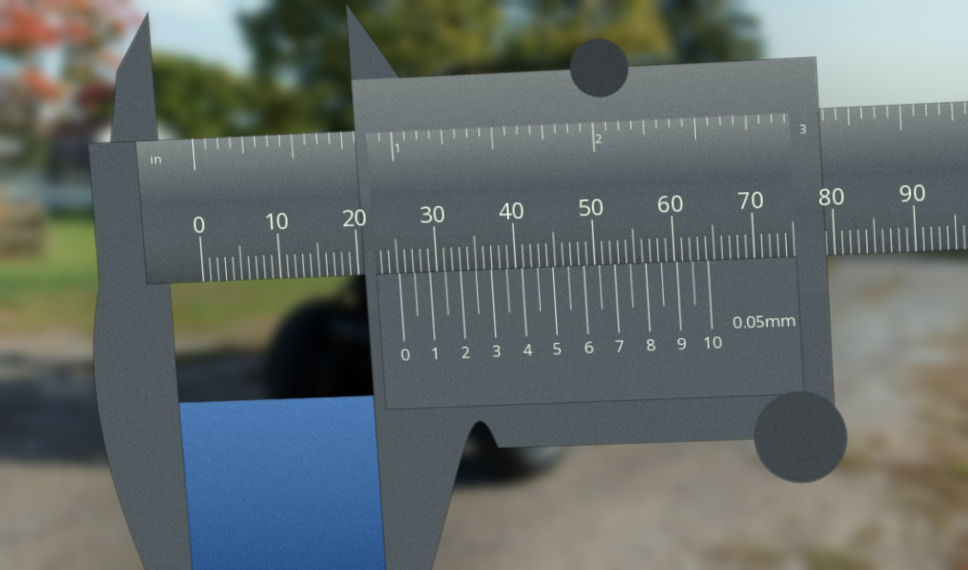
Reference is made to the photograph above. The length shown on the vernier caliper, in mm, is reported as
25.2 mm
